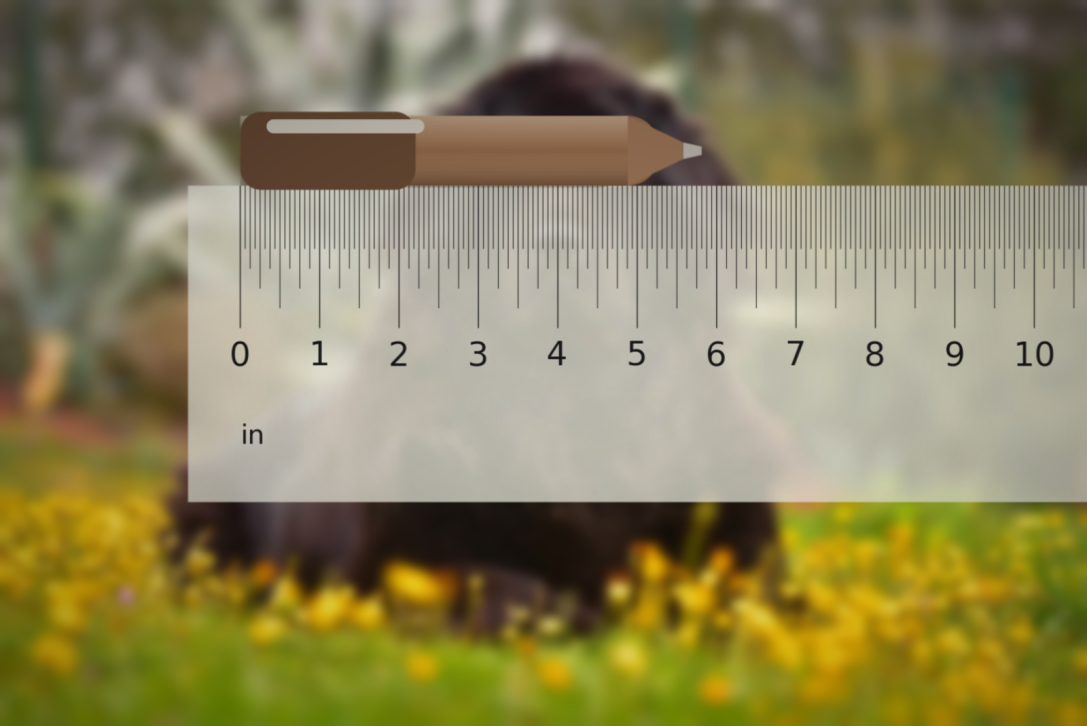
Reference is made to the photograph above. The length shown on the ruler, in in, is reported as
5.8125 in
